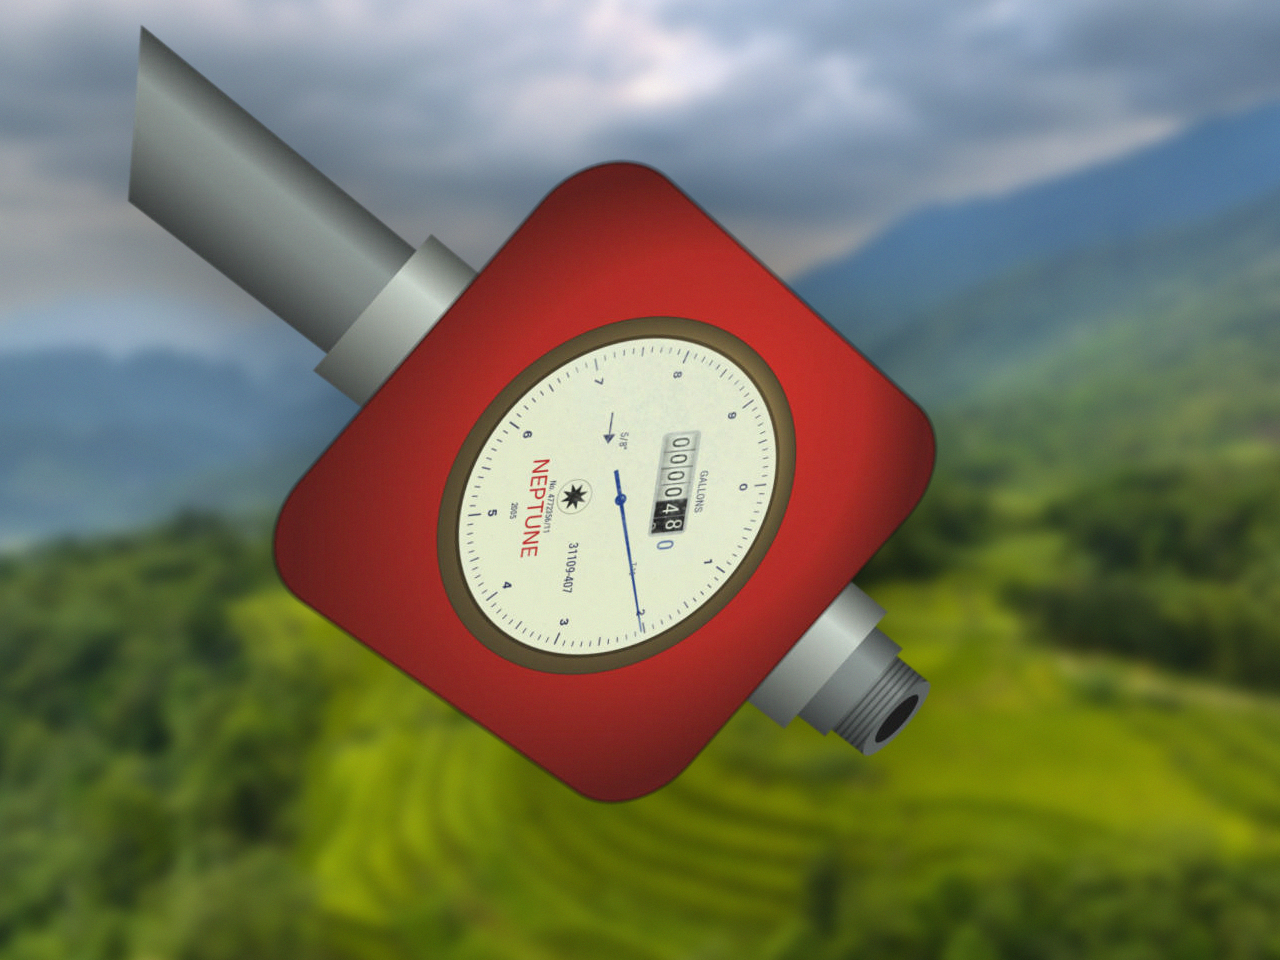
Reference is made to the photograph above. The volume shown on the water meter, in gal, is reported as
482.0 gal
